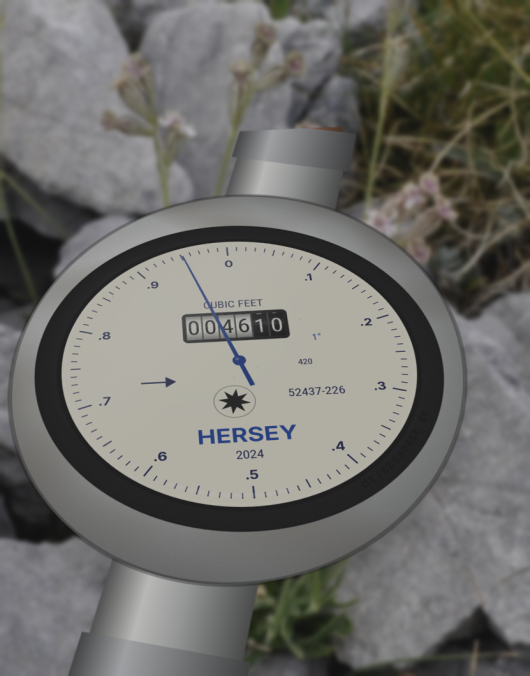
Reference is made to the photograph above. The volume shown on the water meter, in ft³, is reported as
4609.95 ft³
